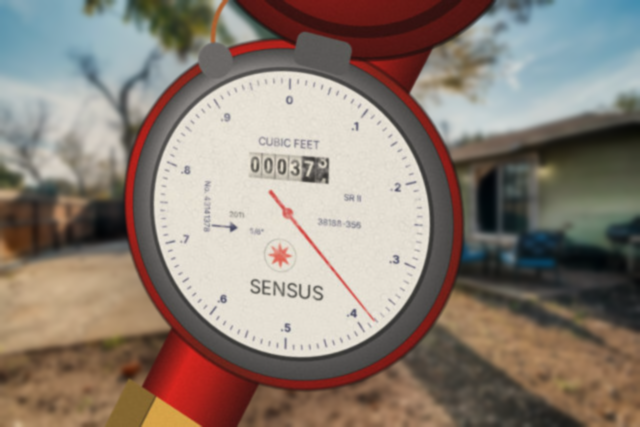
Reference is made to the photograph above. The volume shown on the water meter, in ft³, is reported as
373.38 ft³
